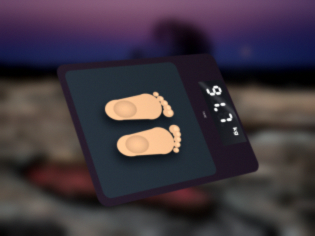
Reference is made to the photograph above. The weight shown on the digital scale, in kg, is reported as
91.7 kg
